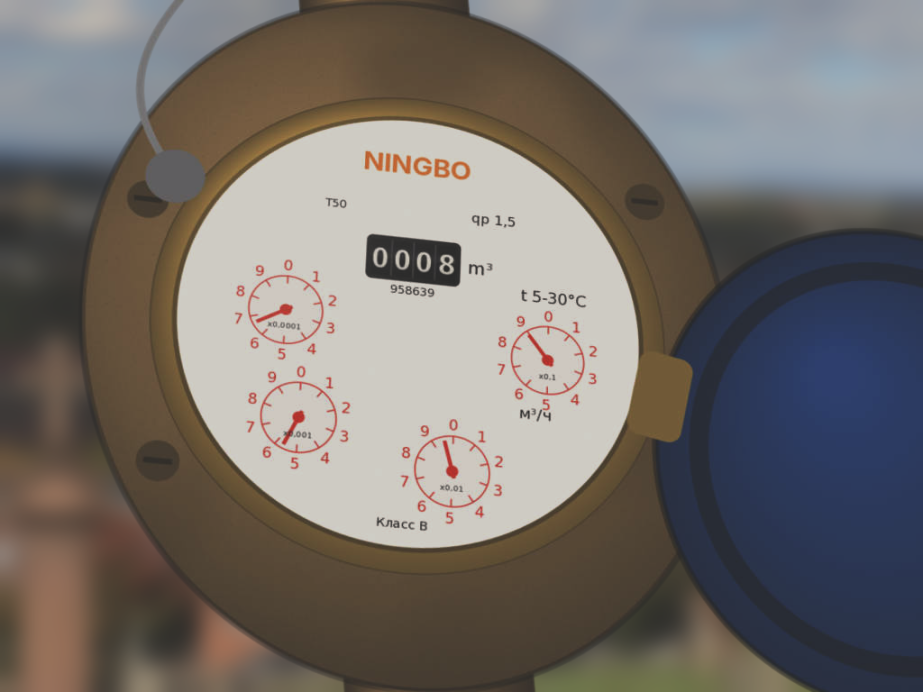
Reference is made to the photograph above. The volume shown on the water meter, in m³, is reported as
8.8956 m³
